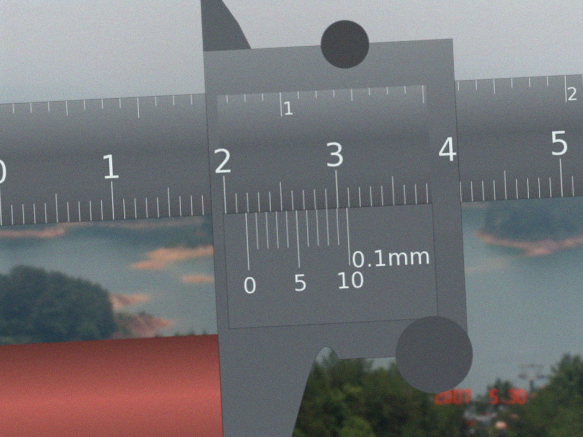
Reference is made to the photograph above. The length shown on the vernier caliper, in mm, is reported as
21.8 mm
